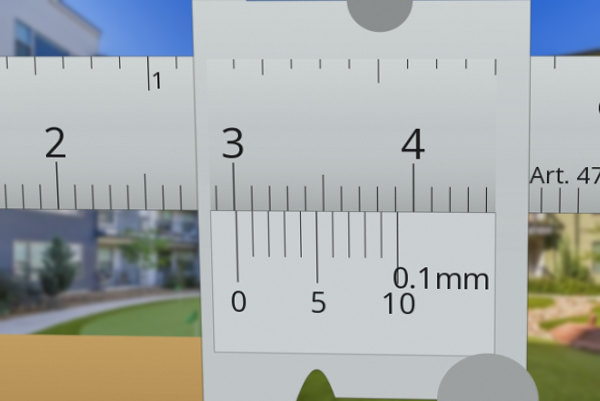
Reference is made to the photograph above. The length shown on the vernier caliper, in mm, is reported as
30.1 mm
